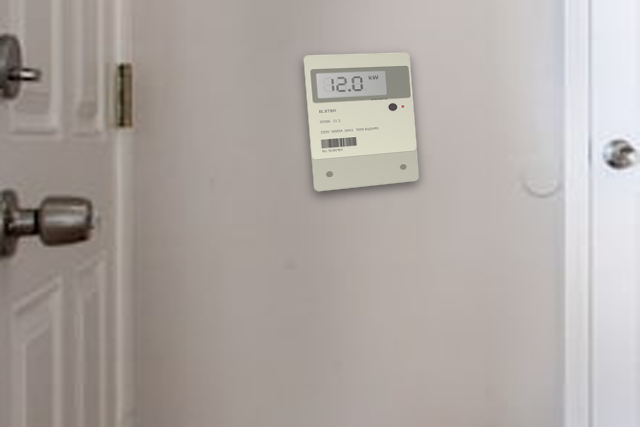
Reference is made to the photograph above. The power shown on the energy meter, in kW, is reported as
12.0 kW
